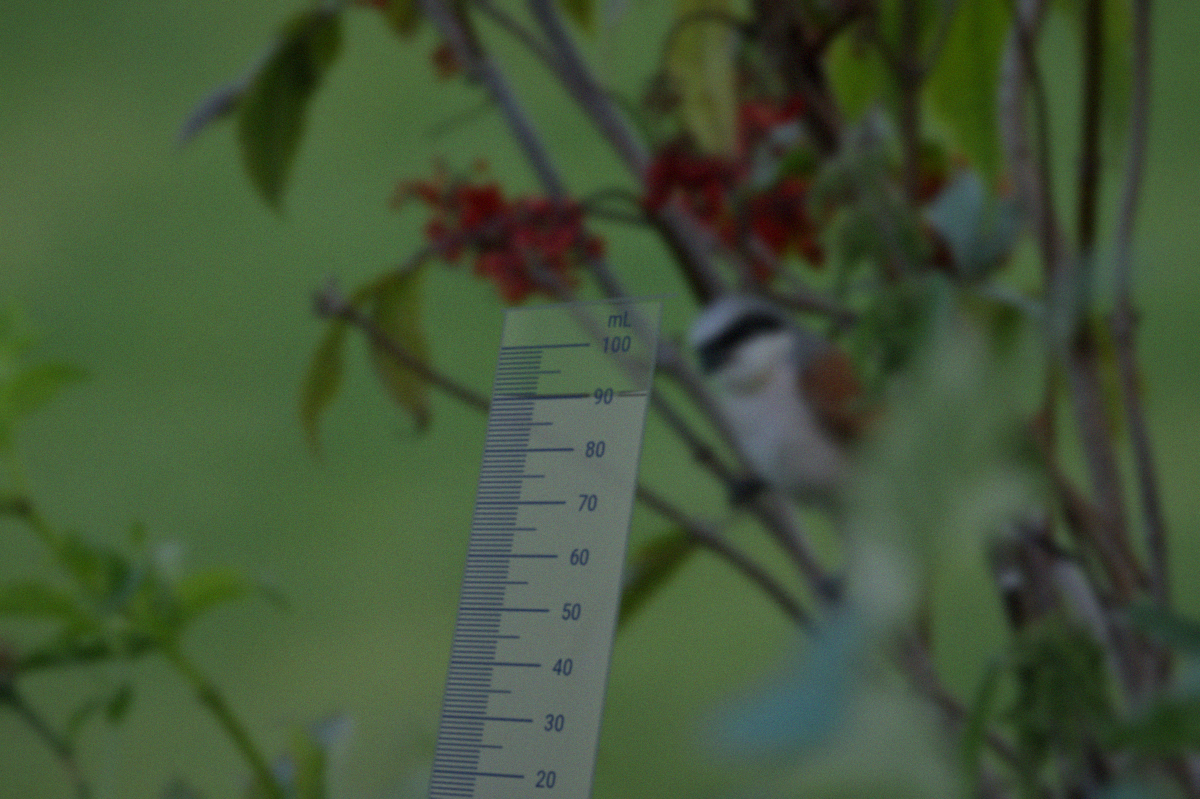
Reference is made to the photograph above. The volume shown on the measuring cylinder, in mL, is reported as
90 mL
